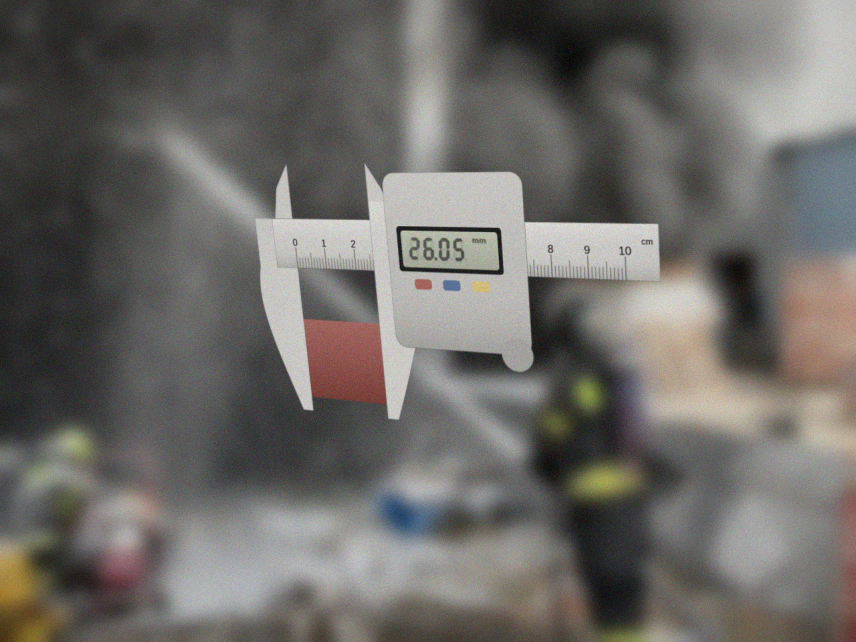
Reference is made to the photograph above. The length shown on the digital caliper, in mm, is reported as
26.05 mm
